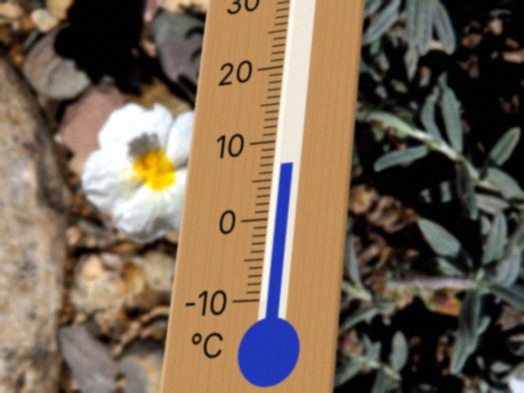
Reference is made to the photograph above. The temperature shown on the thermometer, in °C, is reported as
7 °C
